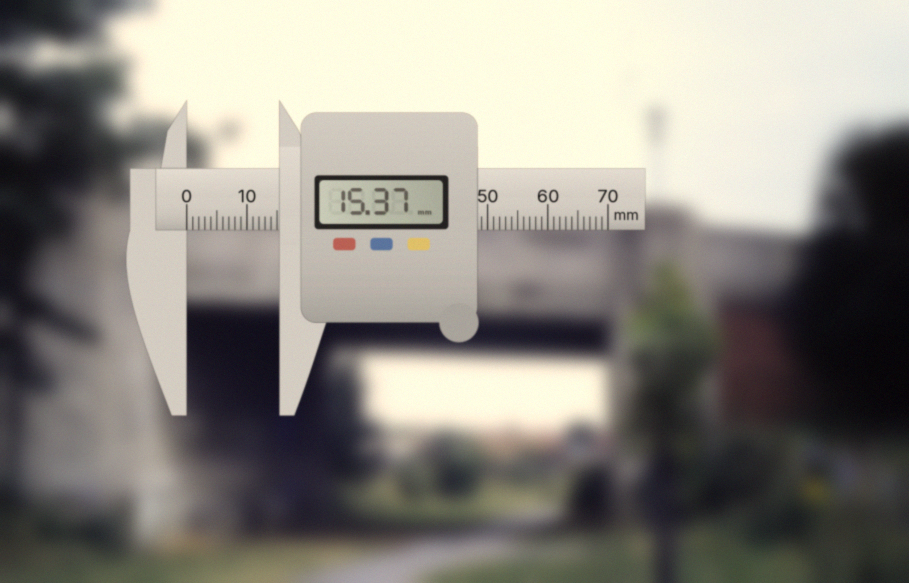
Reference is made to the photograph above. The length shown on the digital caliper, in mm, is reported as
15.37 mm
